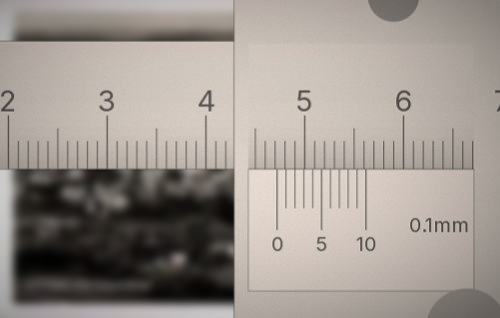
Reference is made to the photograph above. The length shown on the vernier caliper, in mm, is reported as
47.2 mm
